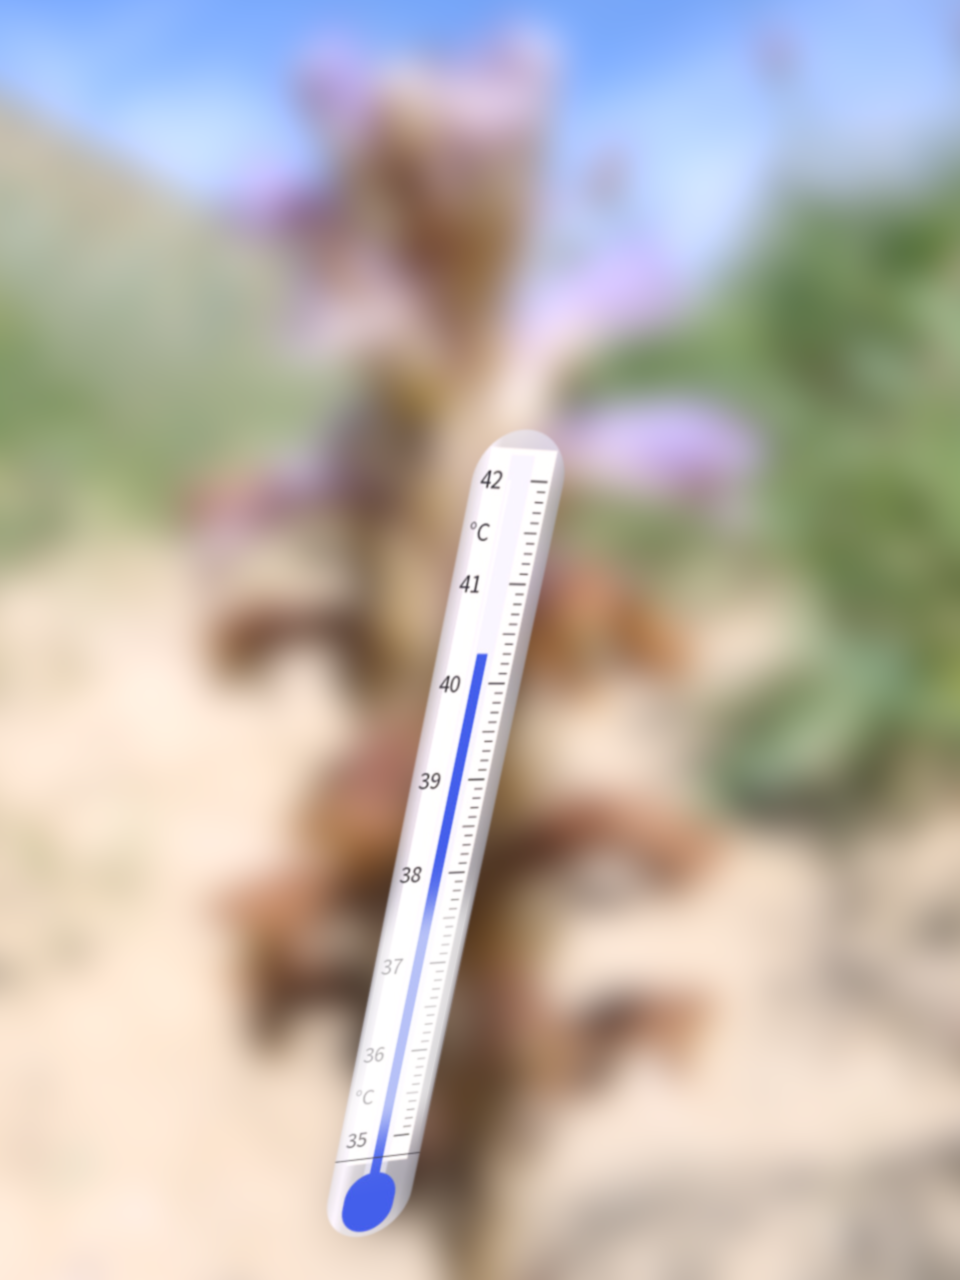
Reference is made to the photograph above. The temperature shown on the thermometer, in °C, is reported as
40.3 °C
